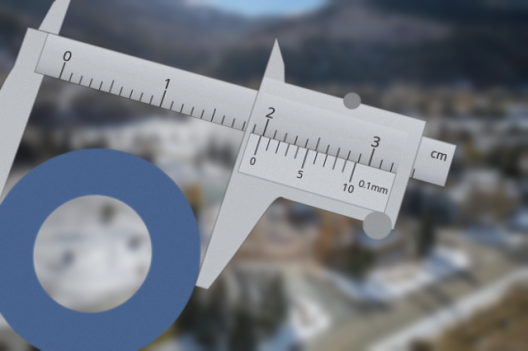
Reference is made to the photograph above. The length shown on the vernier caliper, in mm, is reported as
19.8 mm
